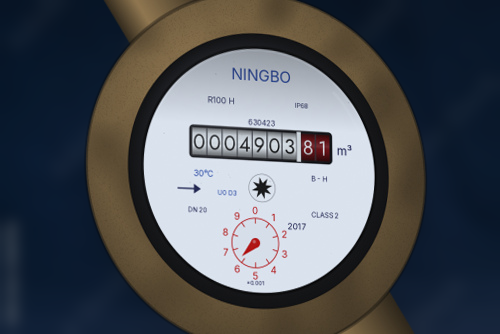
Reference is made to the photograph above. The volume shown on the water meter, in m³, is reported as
4903.816 m³
